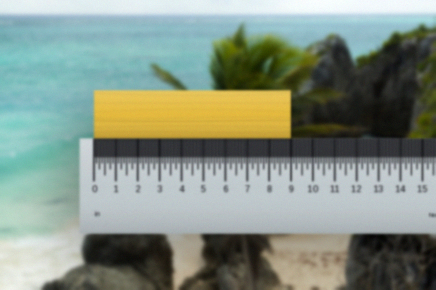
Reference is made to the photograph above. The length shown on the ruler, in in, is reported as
9 in
